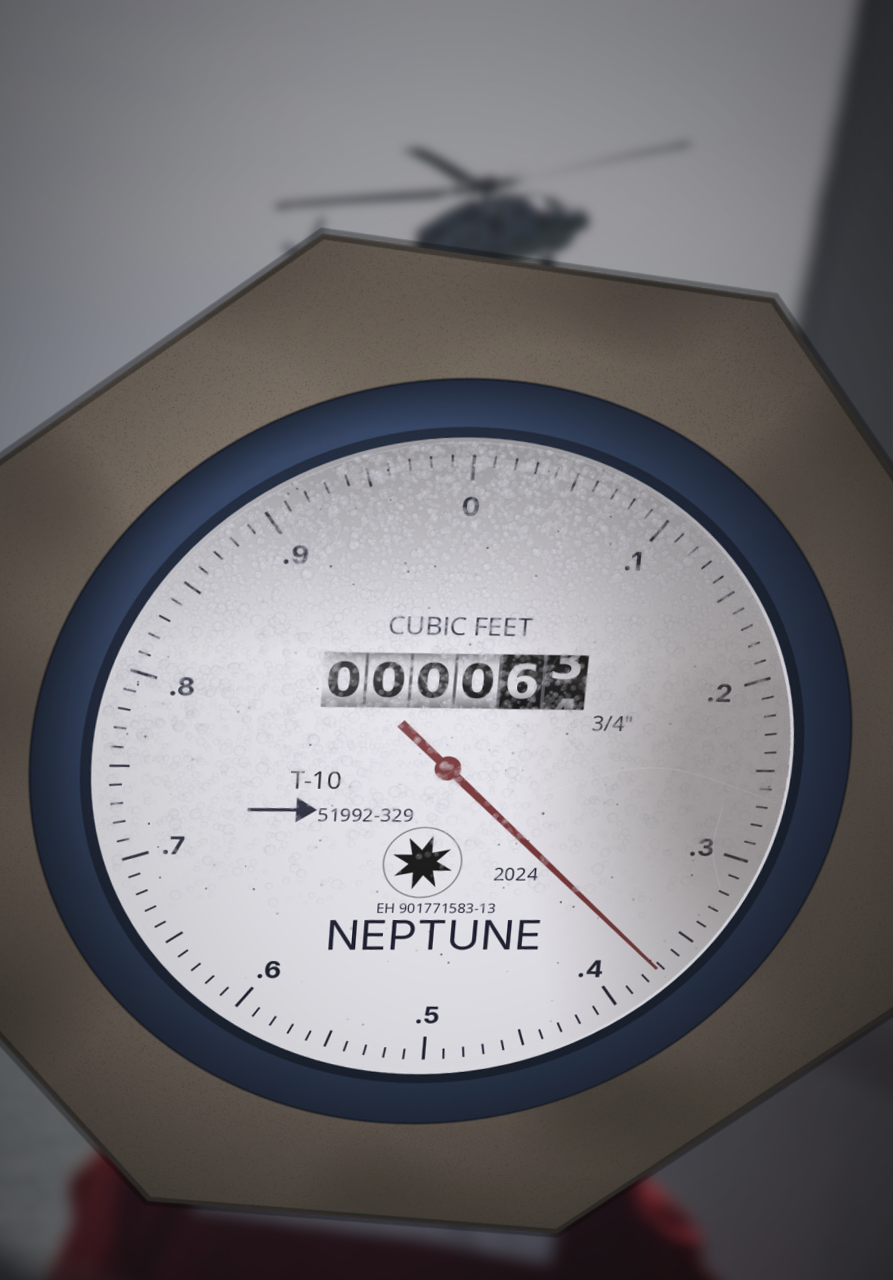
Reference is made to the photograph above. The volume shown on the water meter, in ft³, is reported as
63.37 ft³
